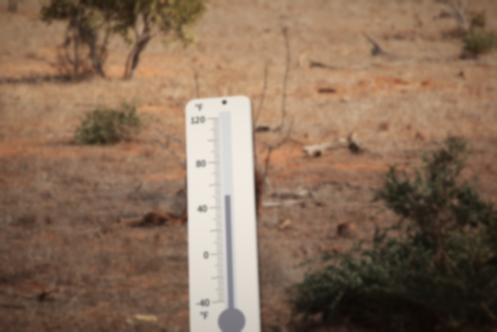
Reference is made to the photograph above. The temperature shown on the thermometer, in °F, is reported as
50 °F
